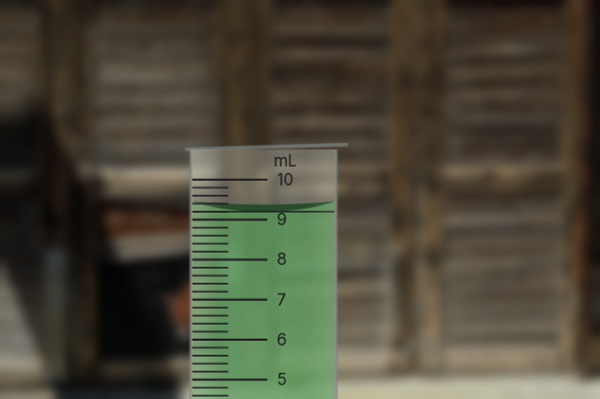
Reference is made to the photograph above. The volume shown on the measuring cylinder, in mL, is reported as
9.2 mL
